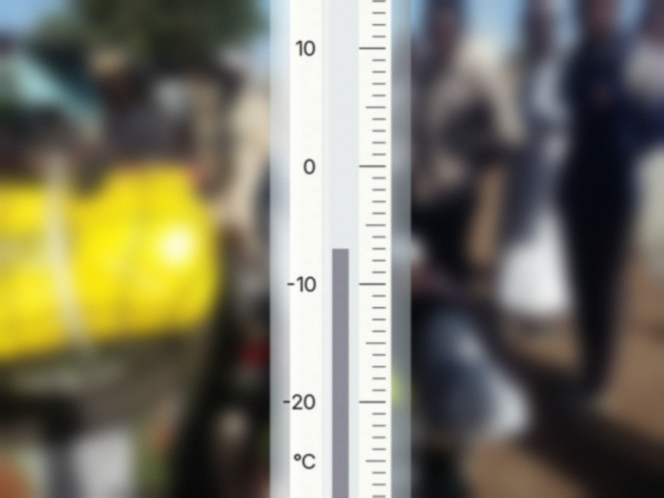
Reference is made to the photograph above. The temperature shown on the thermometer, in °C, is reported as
-7 °C
